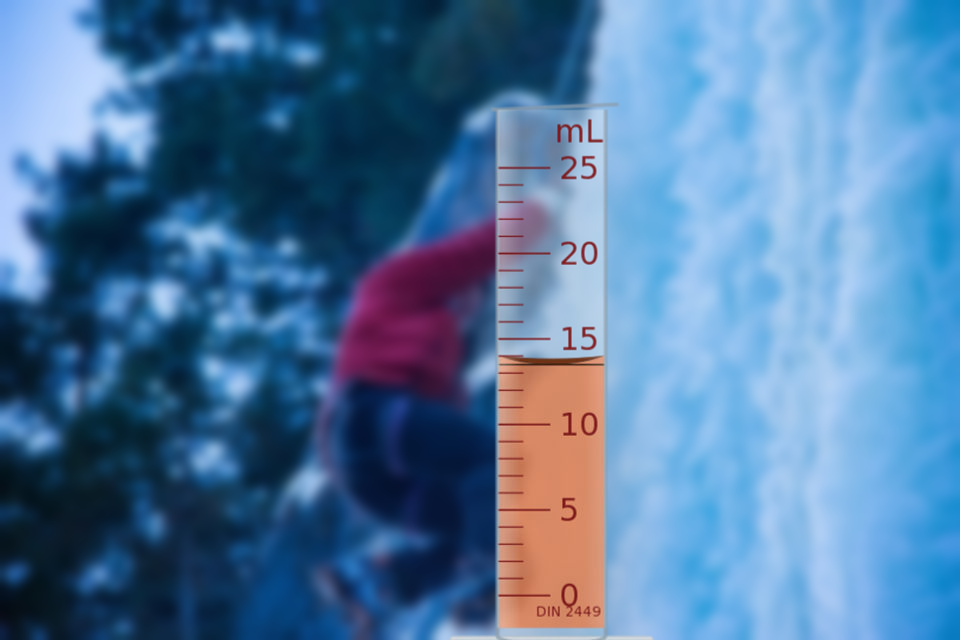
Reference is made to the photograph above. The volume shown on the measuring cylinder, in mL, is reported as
13.5 mL
